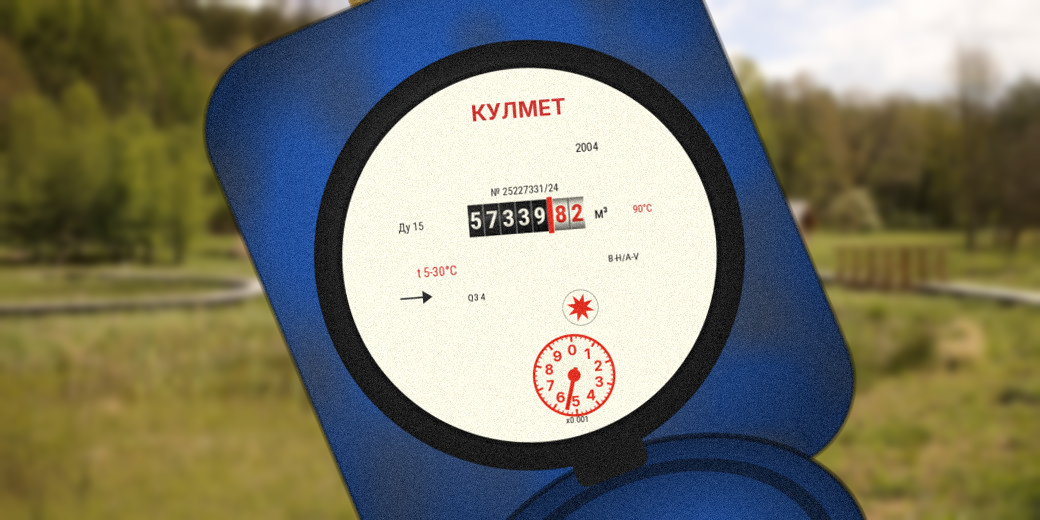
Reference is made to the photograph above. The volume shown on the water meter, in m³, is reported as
57339.825 m³
